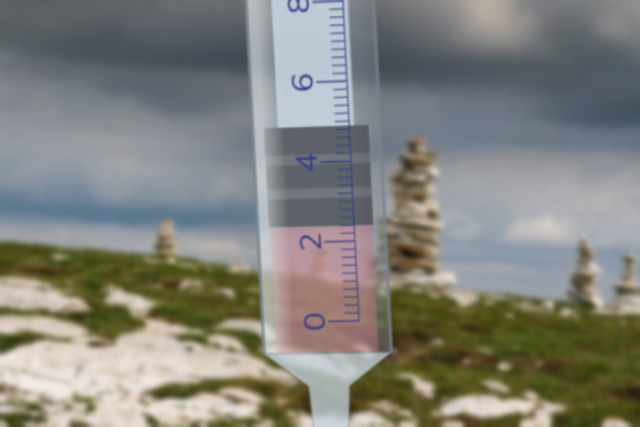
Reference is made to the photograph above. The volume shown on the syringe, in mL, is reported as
2.4 mL
